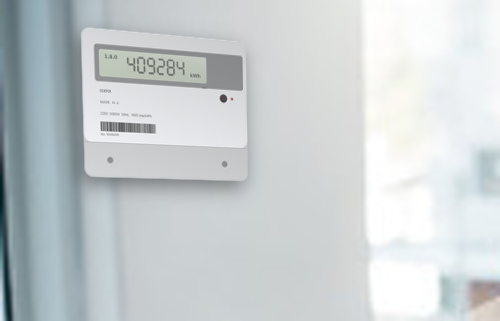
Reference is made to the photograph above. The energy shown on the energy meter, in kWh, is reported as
409284 kWh
